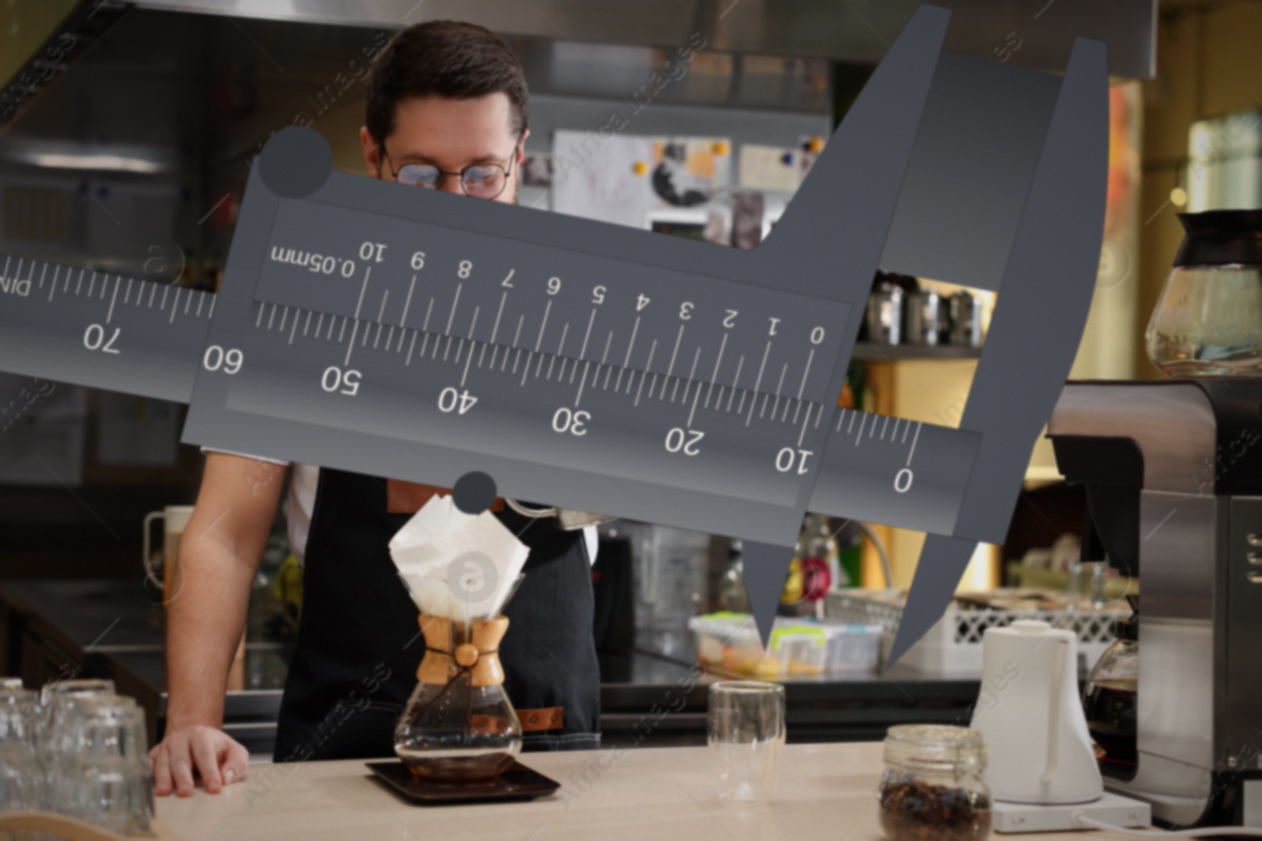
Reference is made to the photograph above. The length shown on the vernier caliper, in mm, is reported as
11.2 mm
